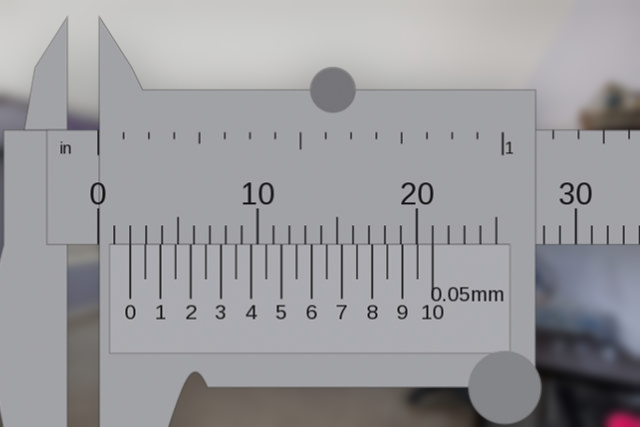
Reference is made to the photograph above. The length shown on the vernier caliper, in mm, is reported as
2.0 mm
